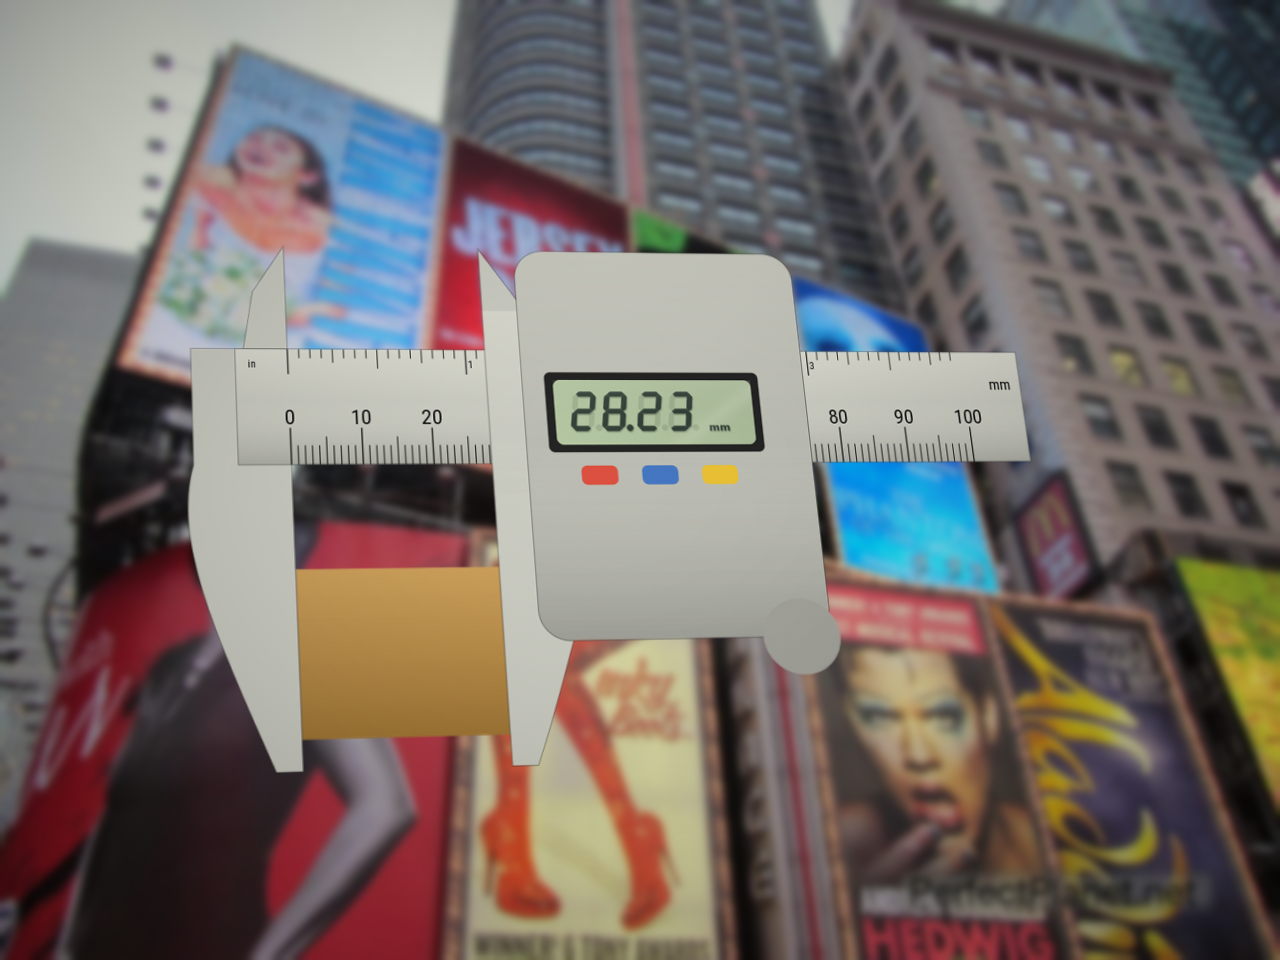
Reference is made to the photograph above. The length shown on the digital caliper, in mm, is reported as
28.23 mm
